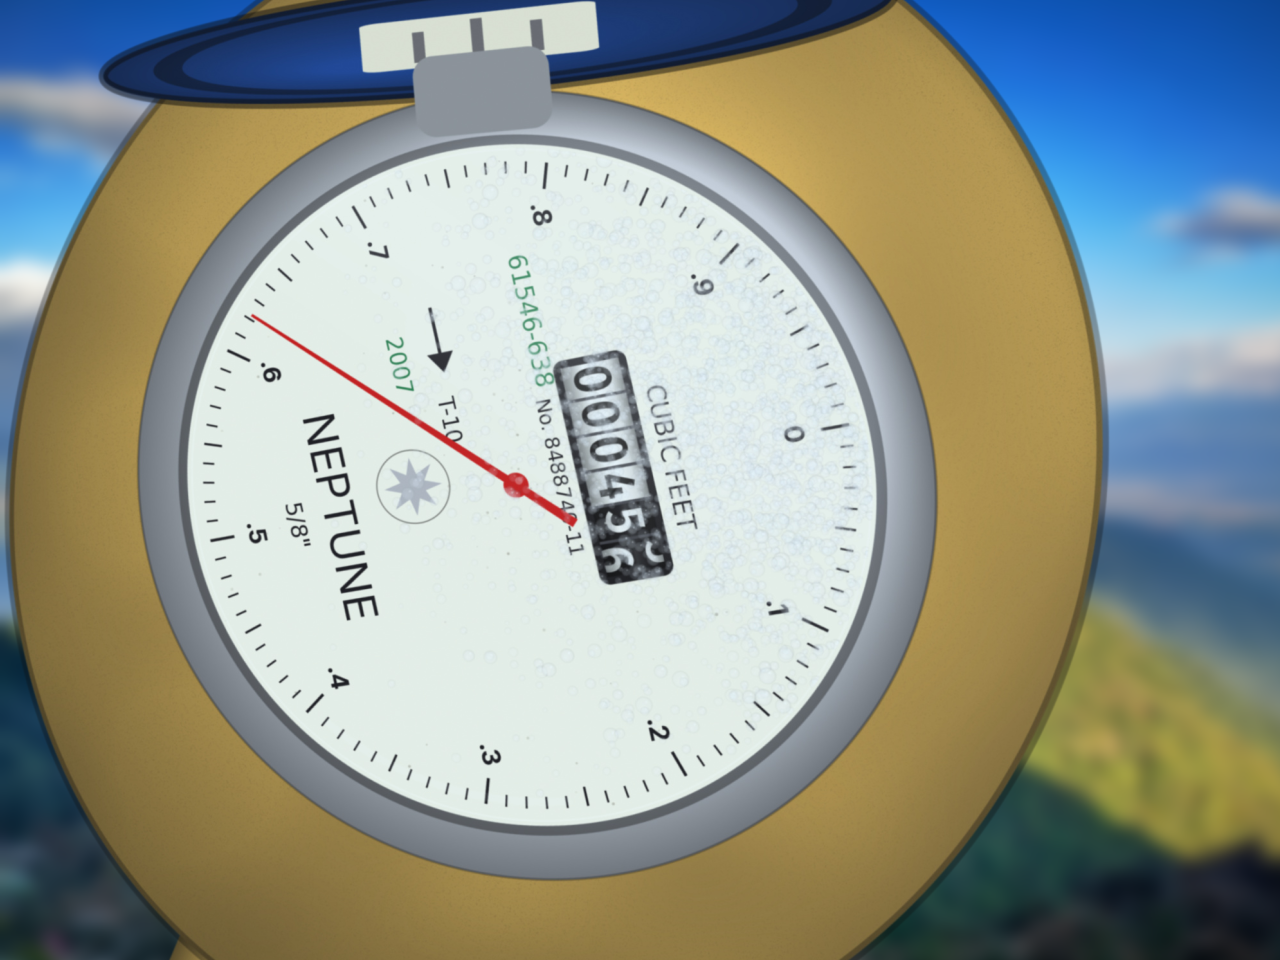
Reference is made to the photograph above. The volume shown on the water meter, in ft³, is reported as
455.62 ft³
